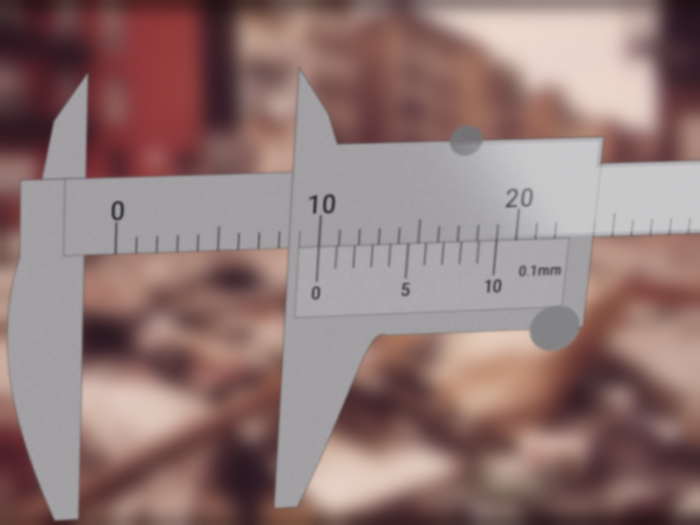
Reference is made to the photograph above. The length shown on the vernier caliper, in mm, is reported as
10.0 mm
